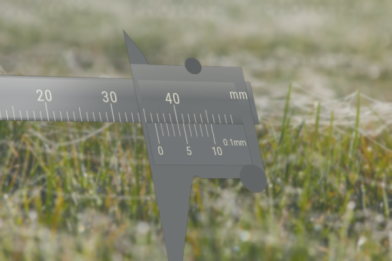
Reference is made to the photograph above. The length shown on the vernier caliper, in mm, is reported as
36.4 mm
